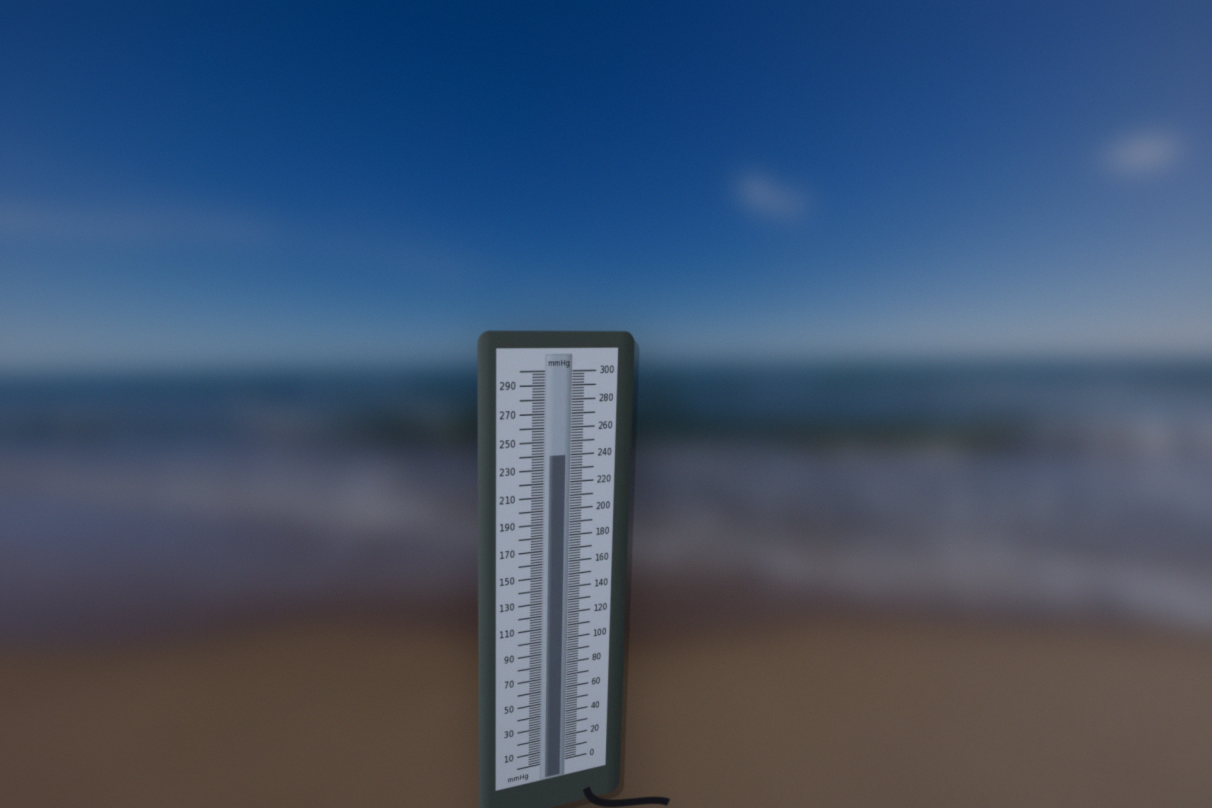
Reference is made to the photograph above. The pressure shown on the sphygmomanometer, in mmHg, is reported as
240 mmHg
